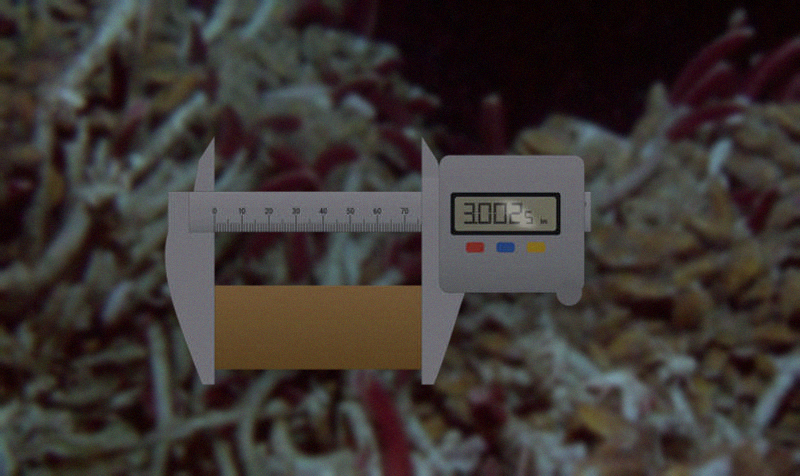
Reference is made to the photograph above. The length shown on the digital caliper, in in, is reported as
3.0025 in
